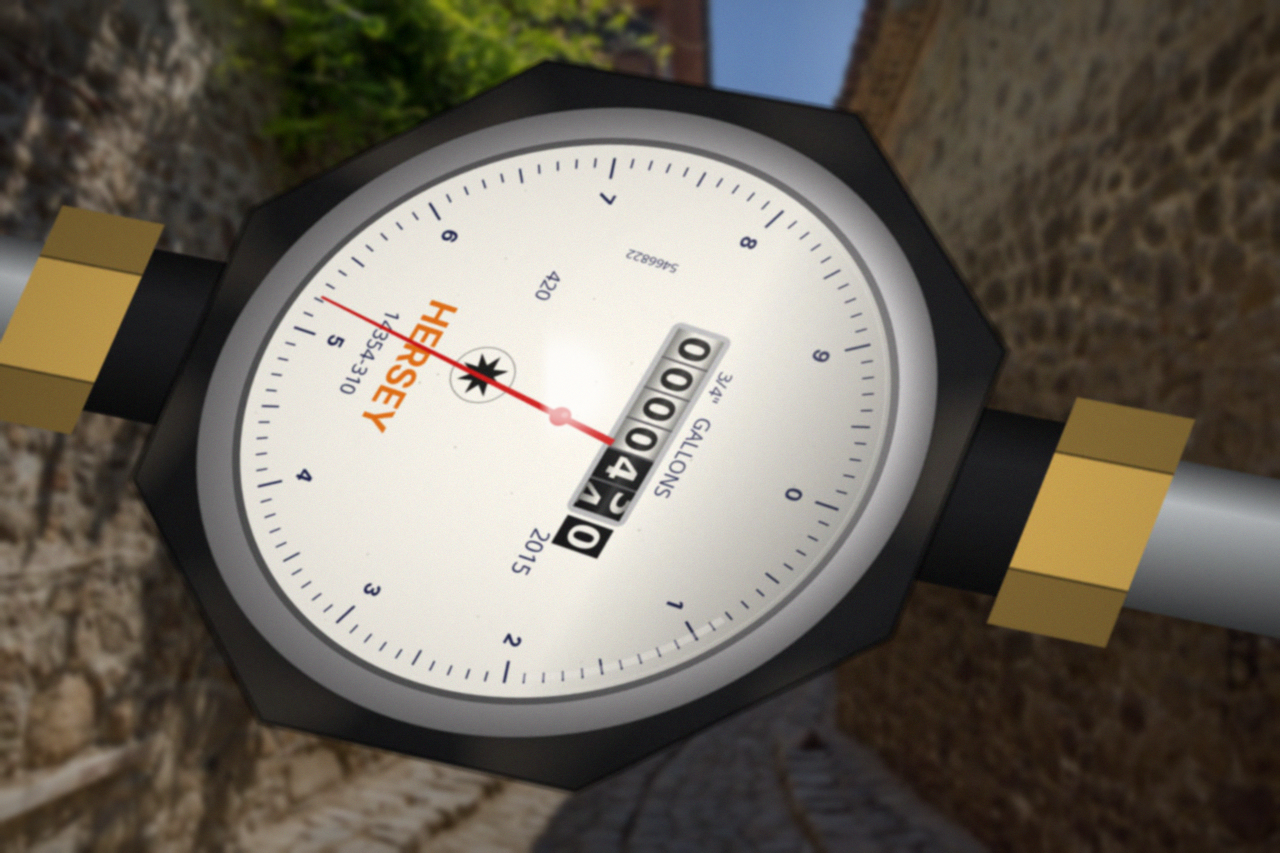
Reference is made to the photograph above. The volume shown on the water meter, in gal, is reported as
435.2 gal
